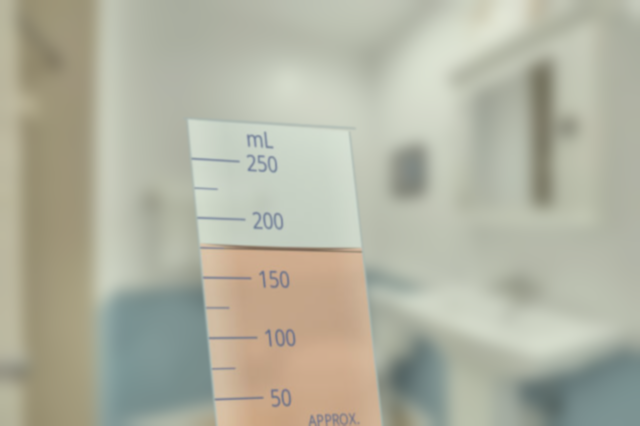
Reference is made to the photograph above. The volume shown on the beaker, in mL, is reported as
175 mL
